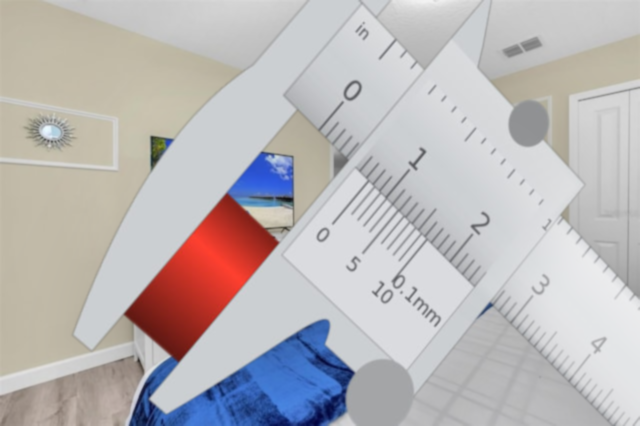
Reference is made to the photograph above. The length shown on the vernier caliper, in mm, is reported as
7.4 mm
